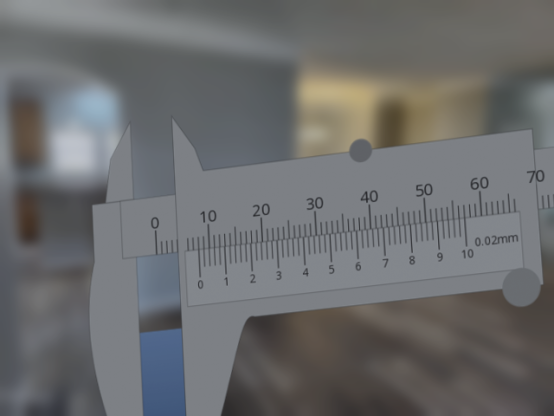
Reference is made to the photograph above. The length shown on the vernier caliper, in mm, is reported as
8.0 mm
